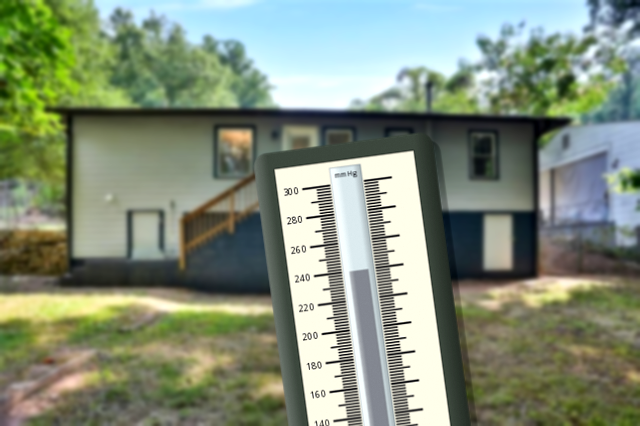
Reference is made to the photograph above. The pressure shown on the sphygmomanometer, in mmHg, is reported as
240 mmHg
